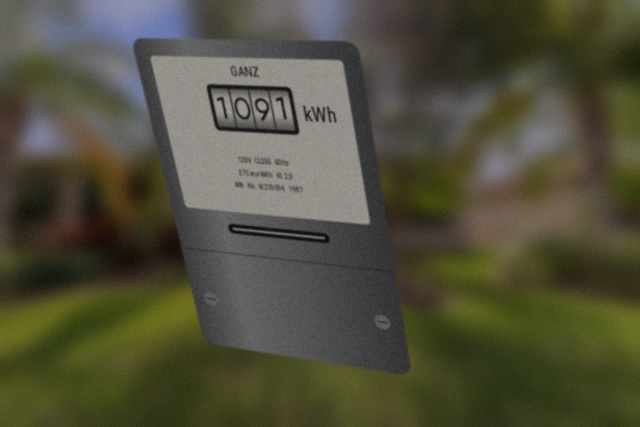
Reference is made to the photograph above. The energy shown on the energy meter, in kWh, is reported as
1091 kWh
